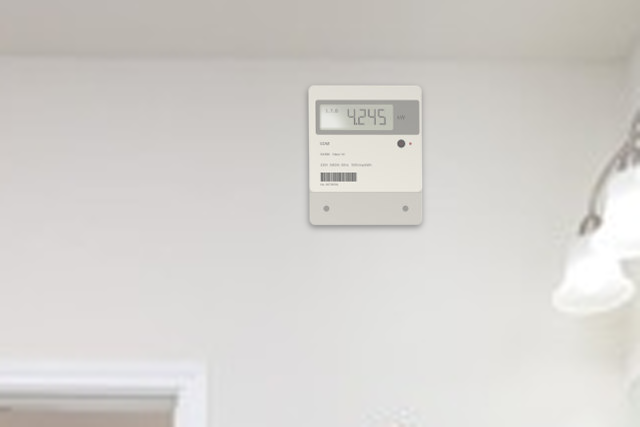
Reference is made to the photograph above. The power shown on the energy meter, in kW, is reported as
4.245 kW
